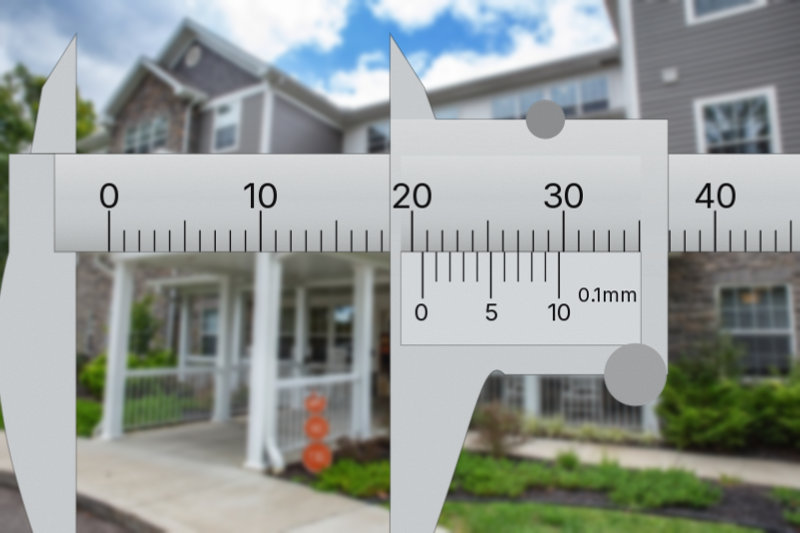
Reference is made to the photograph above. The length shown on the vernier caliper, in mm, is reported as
20.7 mm
